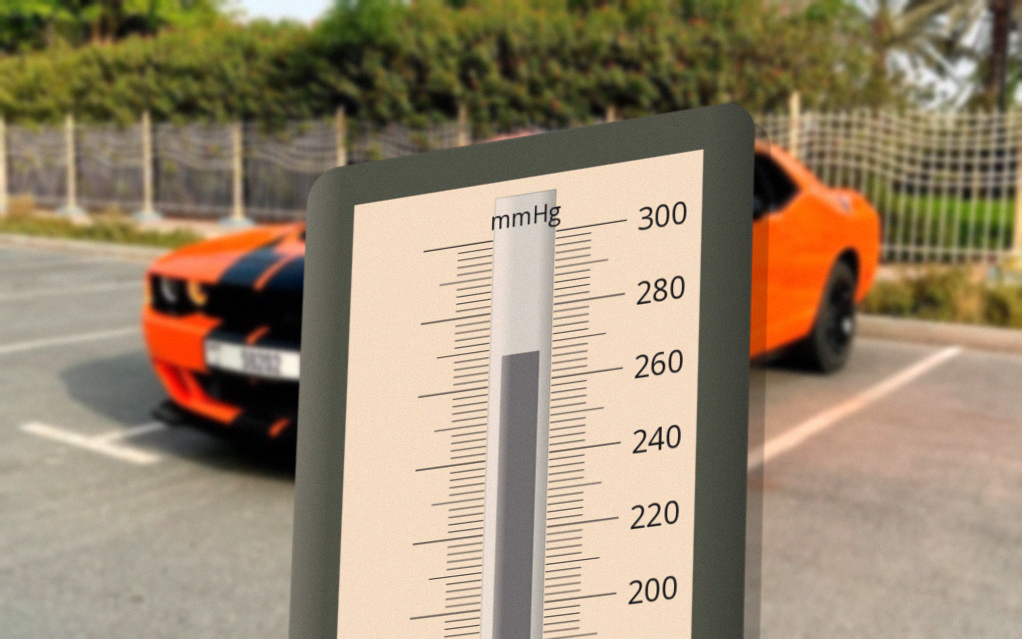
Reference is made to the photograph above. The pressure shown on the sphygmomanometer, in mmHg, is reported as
268 mmHg
